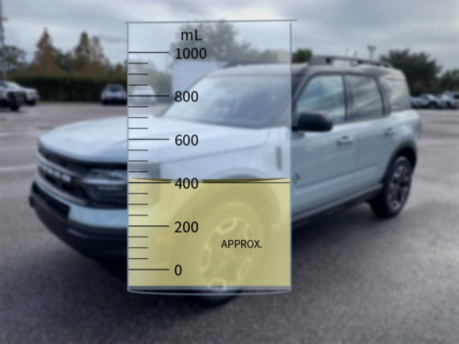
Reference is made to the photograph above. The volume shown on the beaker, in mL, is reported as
400 mL
